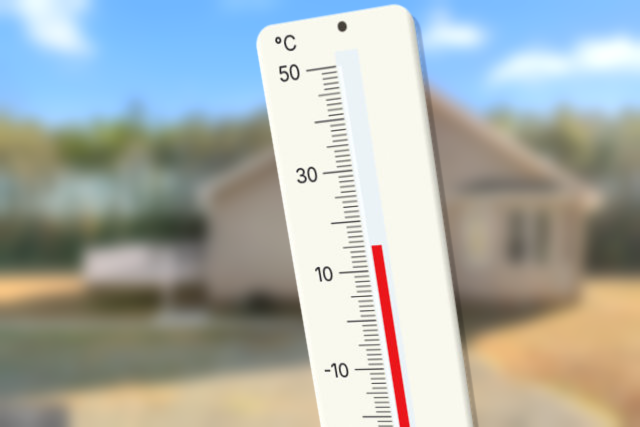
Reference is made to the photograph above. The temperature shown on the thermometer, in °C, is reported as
15 °C
